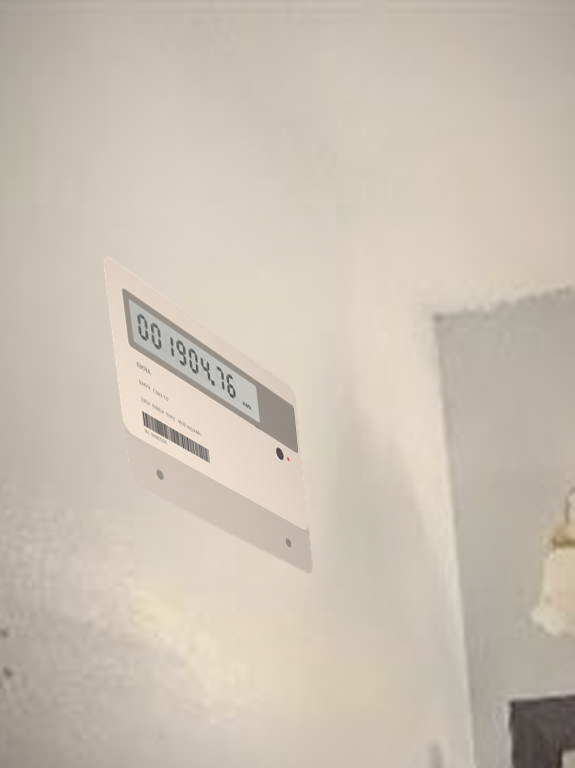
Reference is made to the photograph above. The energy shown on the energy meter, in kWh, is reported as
1904.76 kWh
